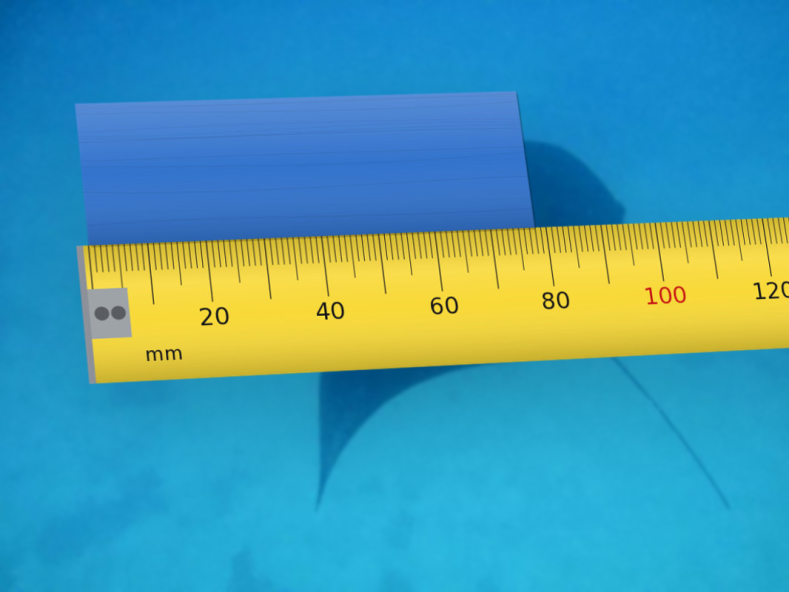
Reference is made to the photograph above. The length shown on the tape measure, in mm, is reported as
78 mm
